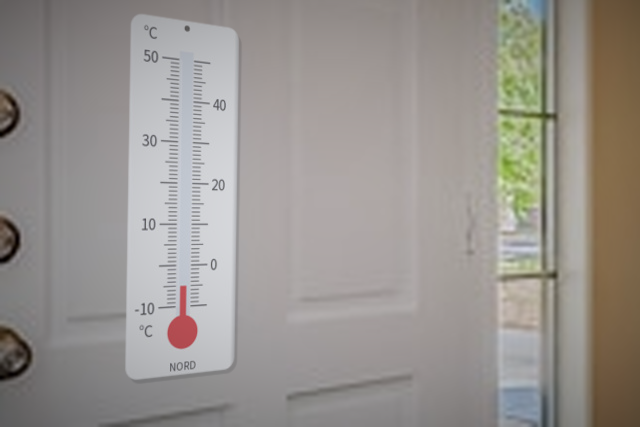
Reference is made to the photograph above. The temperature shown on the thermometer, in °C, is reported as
-5 °C
